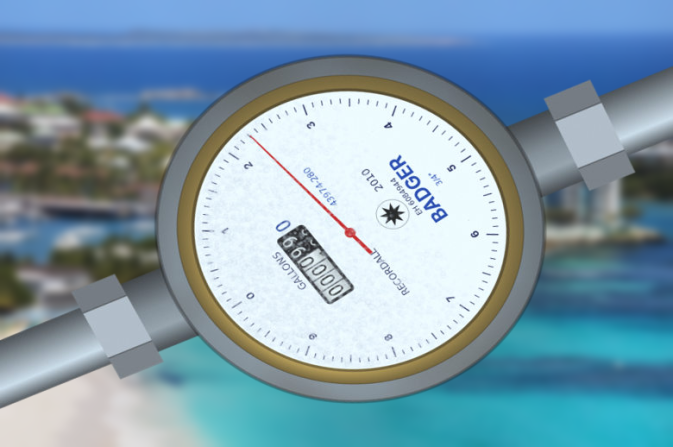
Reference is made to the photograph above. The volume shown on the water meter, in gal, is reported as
992.3 gal
